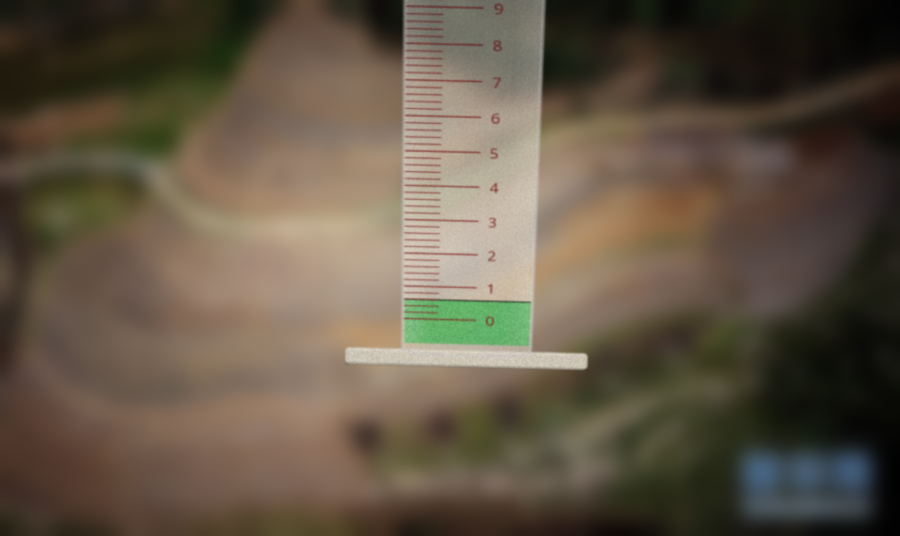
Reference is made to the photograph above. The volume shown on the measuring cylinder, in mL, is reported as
0.6 mL
